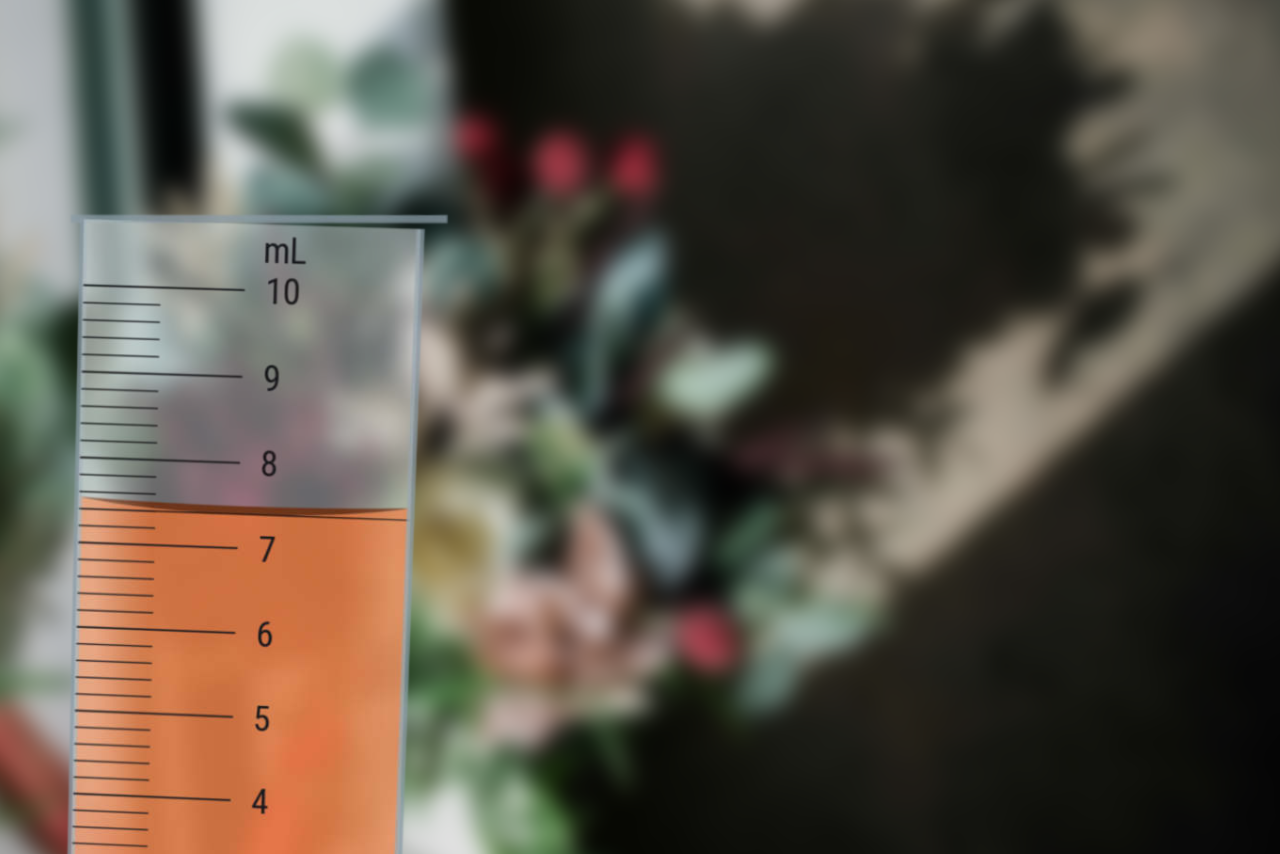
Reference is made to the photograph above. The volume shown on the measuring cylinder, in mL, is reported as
7.4 mL
